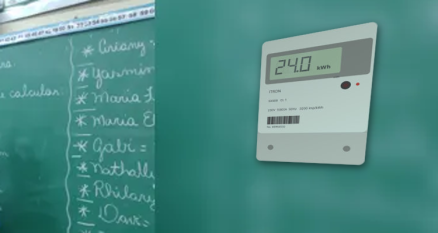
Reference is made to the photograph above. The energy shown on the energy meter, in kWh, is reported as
24.0 kWh
